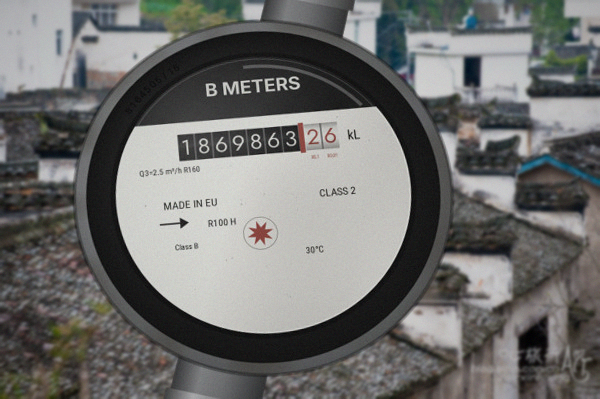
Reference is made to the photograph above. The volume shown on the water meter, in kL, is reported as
1869863.26 kL
